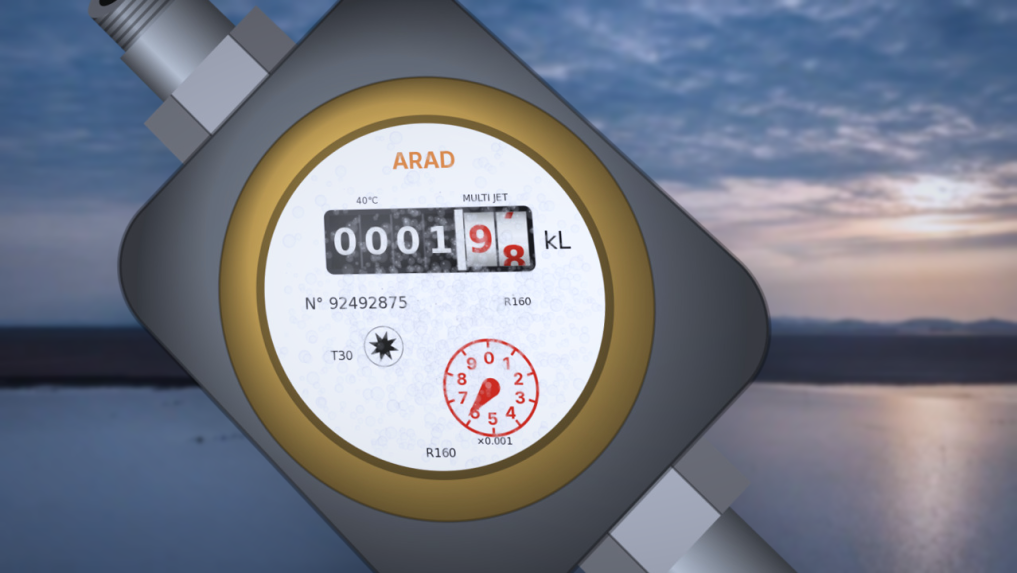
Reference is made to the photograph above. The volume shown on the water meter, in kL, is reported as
1.976 kL
